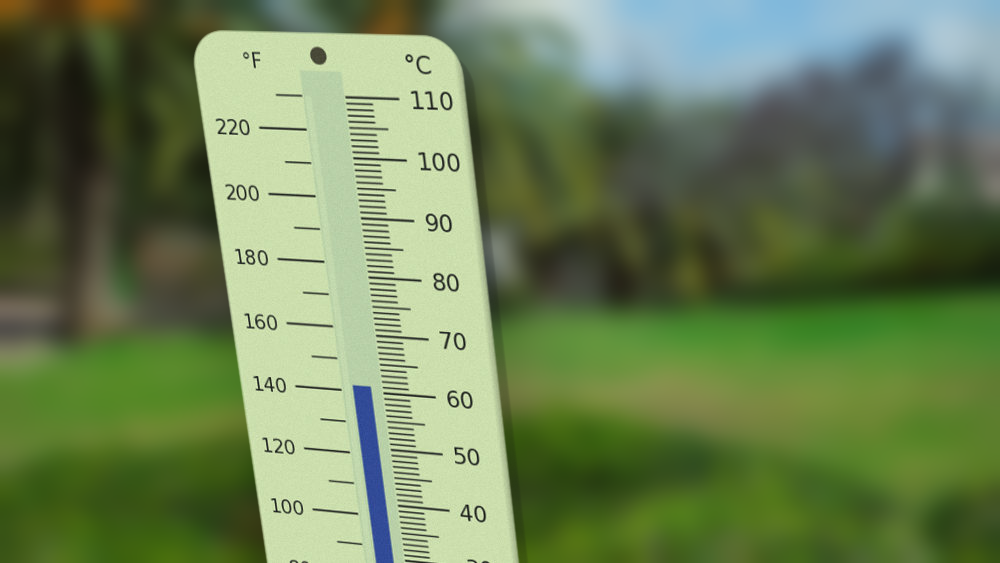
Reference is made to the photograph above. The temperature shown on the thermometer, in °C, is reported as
61 °C
